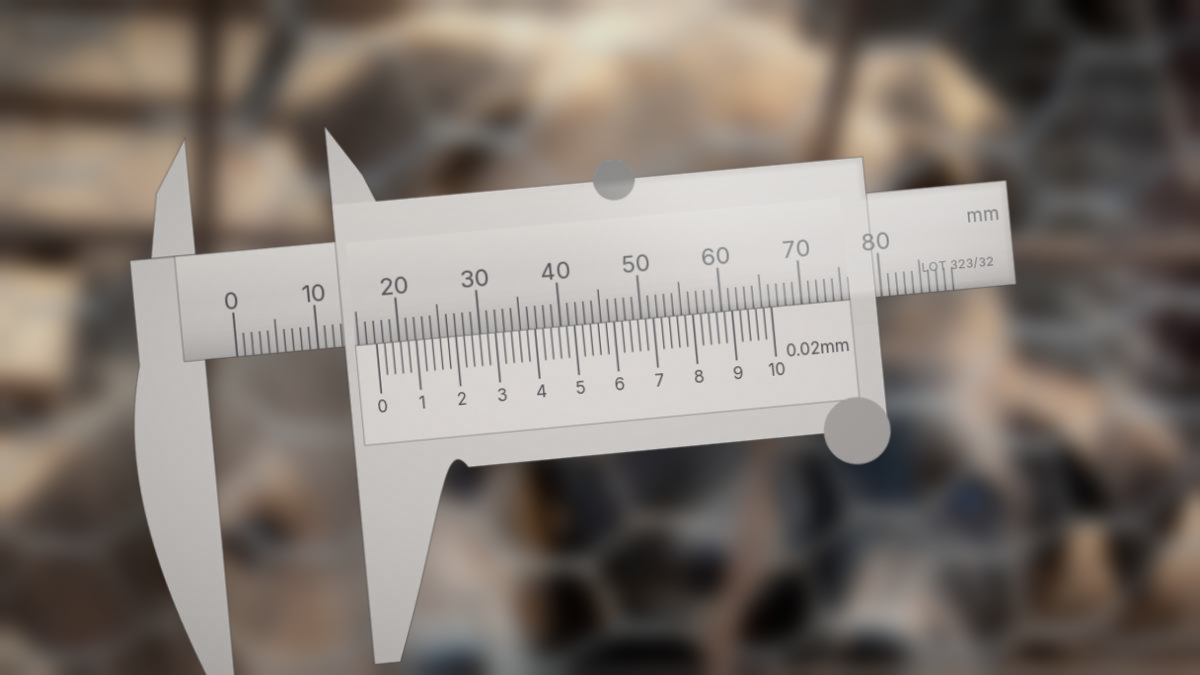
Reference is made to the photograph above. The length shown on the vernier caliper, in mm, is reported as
17.2 mm
